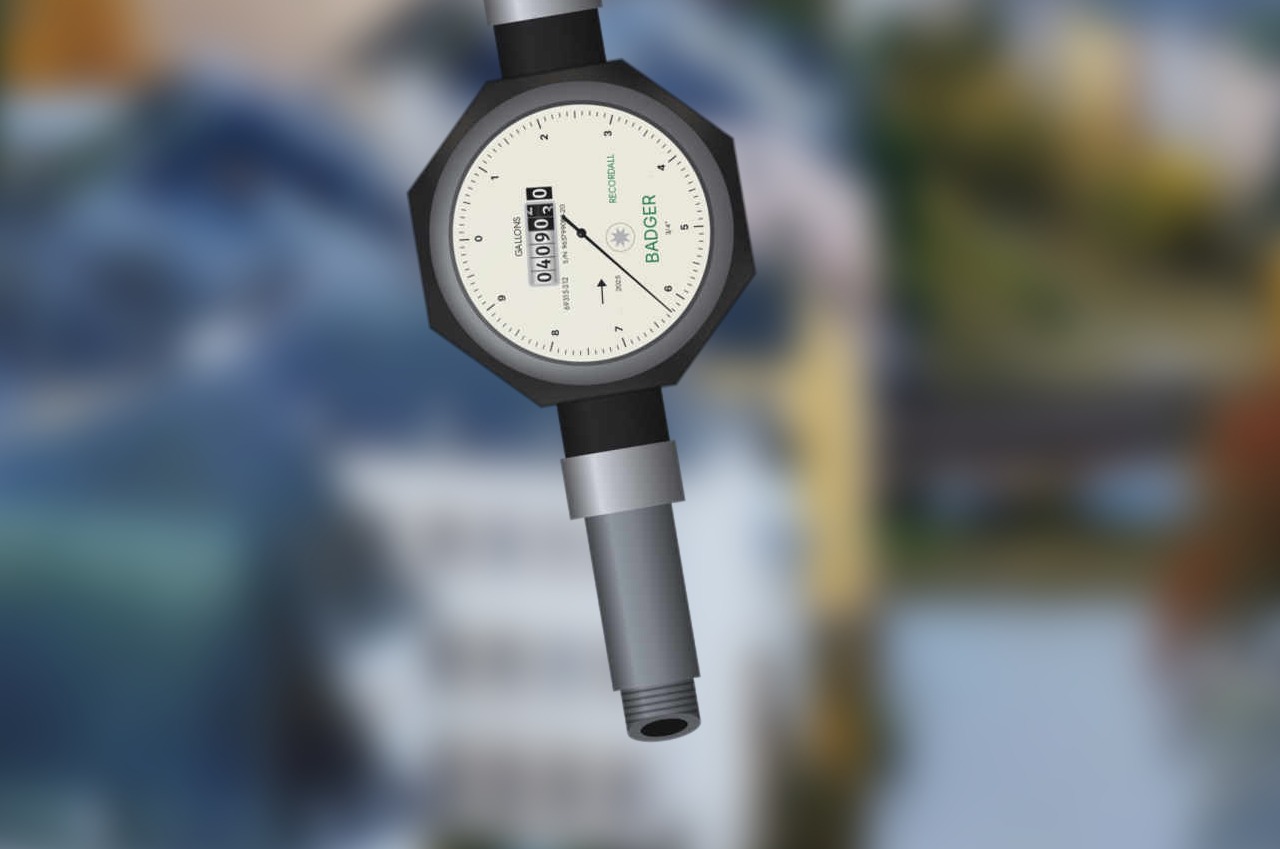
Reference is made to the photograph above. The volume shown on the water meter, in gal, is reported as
409026.2 gal
